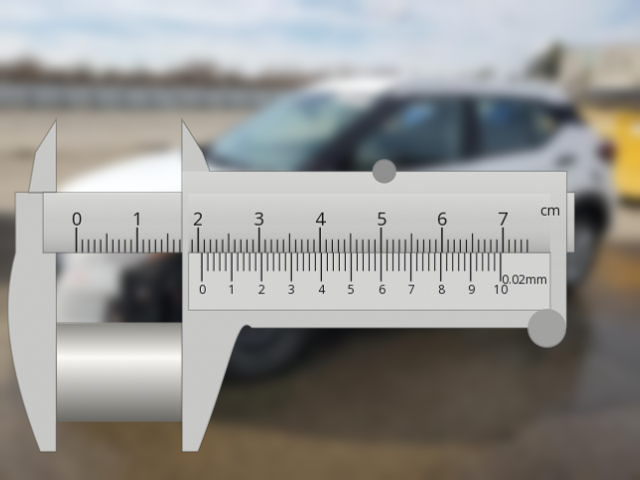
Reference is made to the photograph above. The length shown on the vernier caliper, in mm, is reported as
20.6 mm
